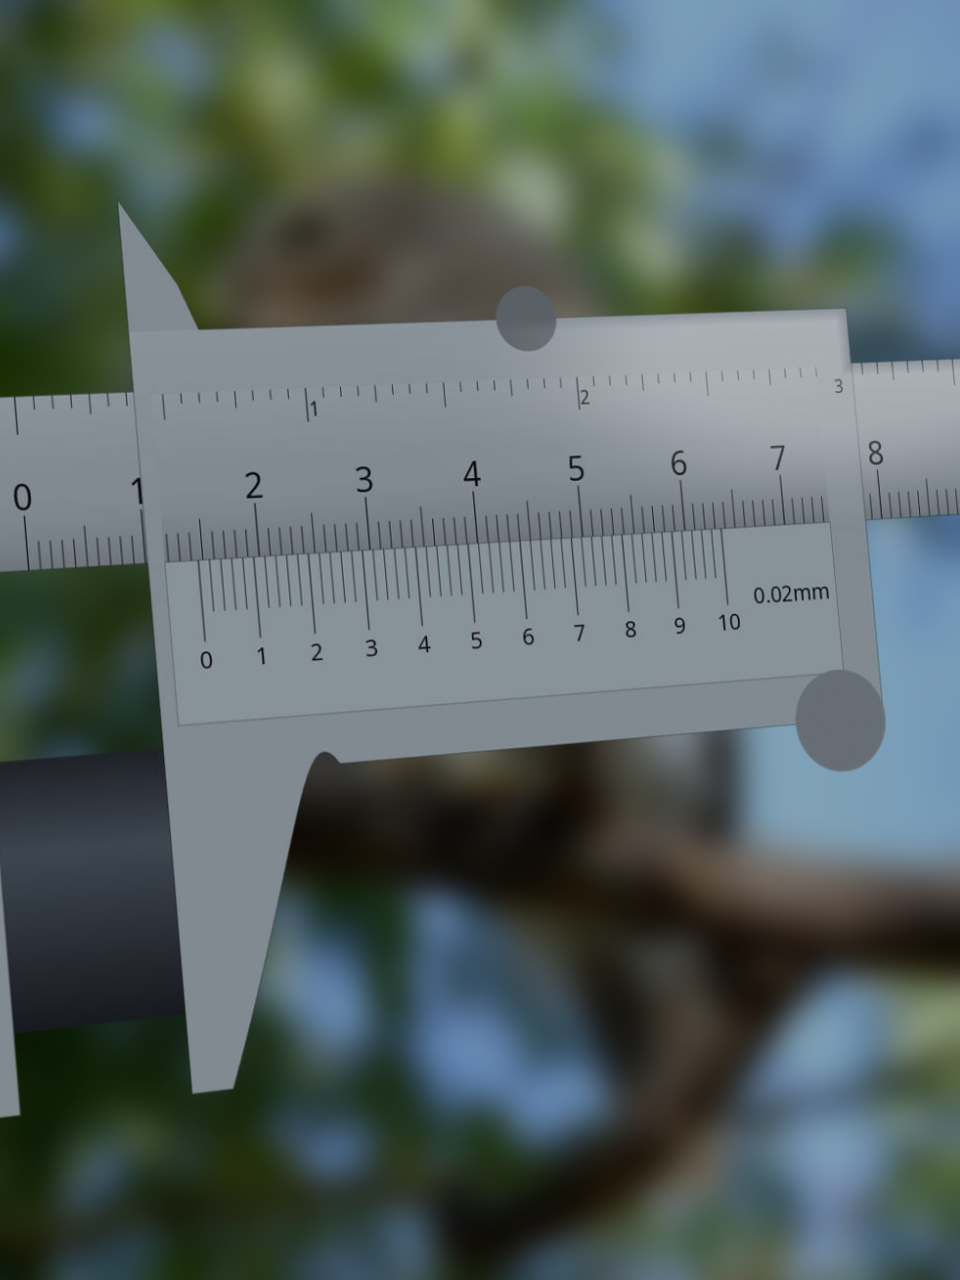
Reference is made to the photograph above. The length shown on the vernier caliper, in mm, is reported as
14.6 mm
